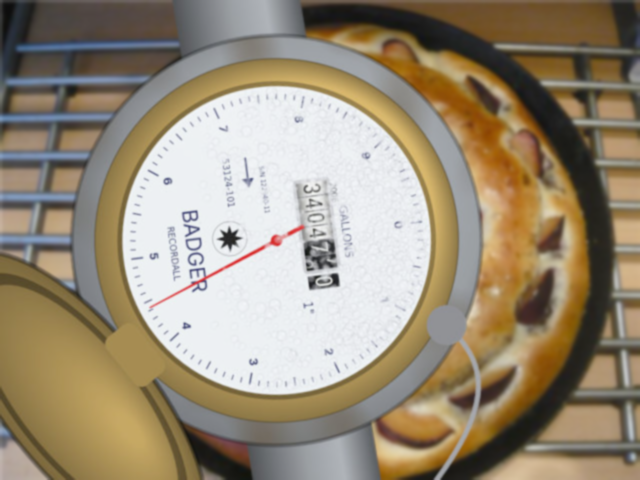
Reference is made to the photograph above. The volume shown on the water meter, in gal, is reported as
3404774.4 gal
